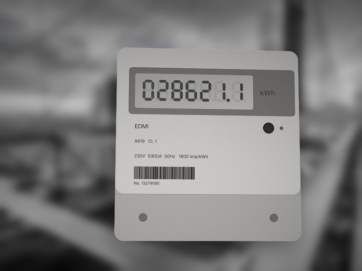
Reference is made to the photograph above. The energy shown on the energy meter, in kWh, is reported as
28621.1 kWh
